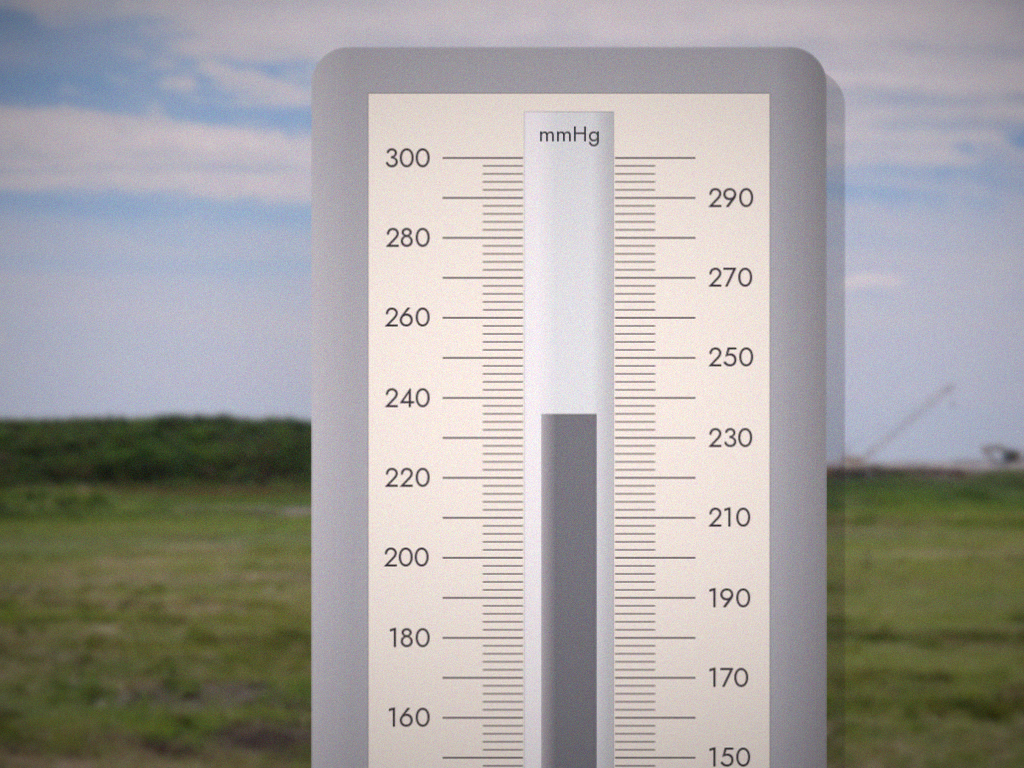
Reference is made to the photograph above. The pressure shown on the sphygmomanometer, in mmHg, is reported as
236 mmHg
